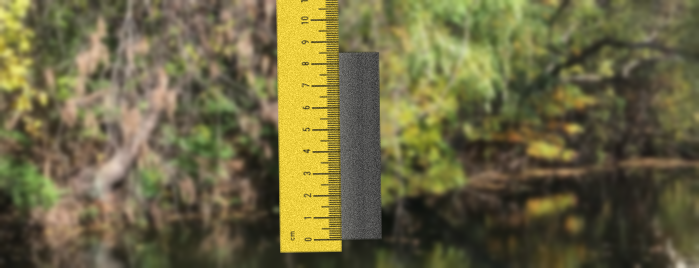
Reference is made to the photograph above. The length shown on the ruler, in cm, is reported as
8.5 cm
